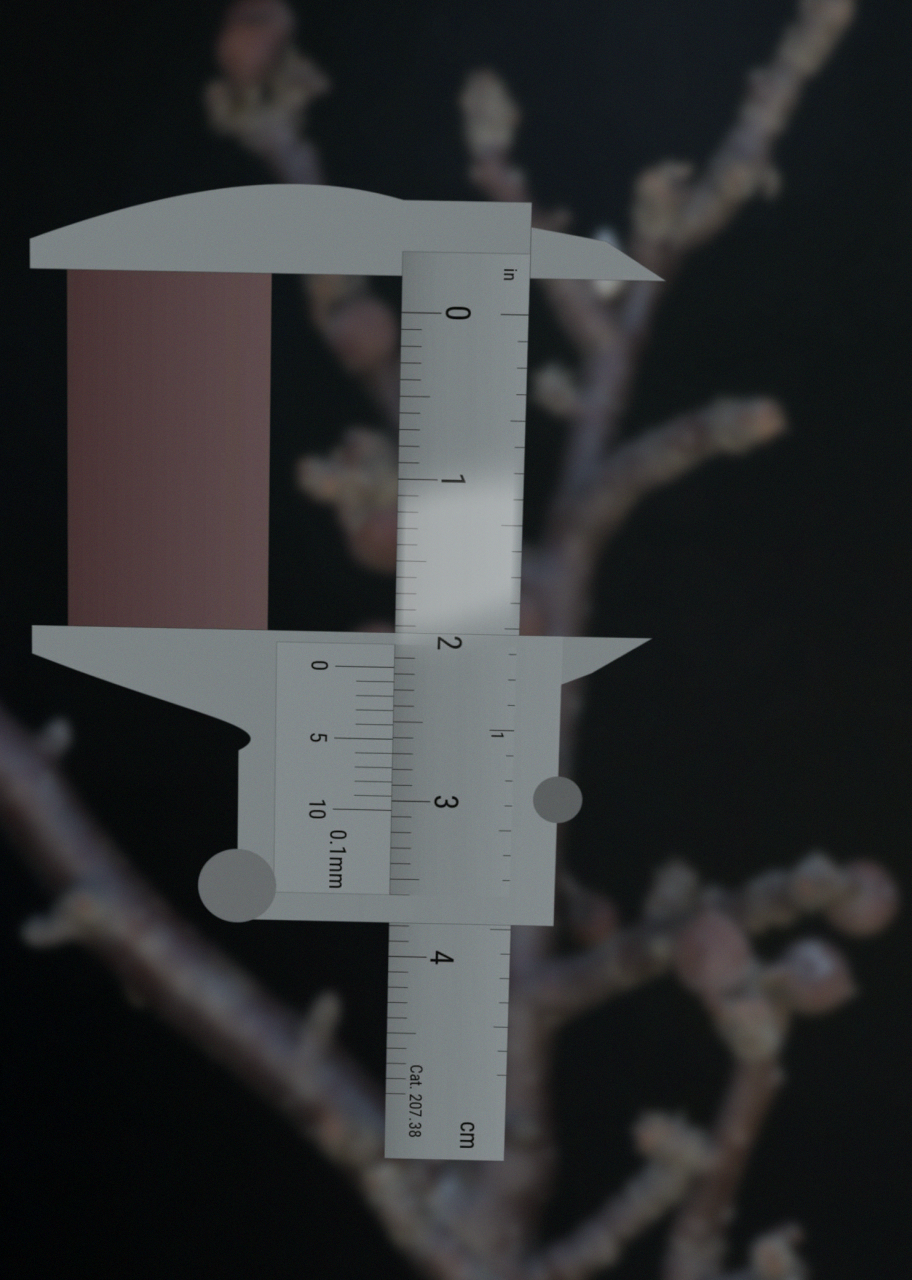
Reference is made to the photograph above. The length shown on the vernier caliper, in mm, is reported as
21.6 mm
